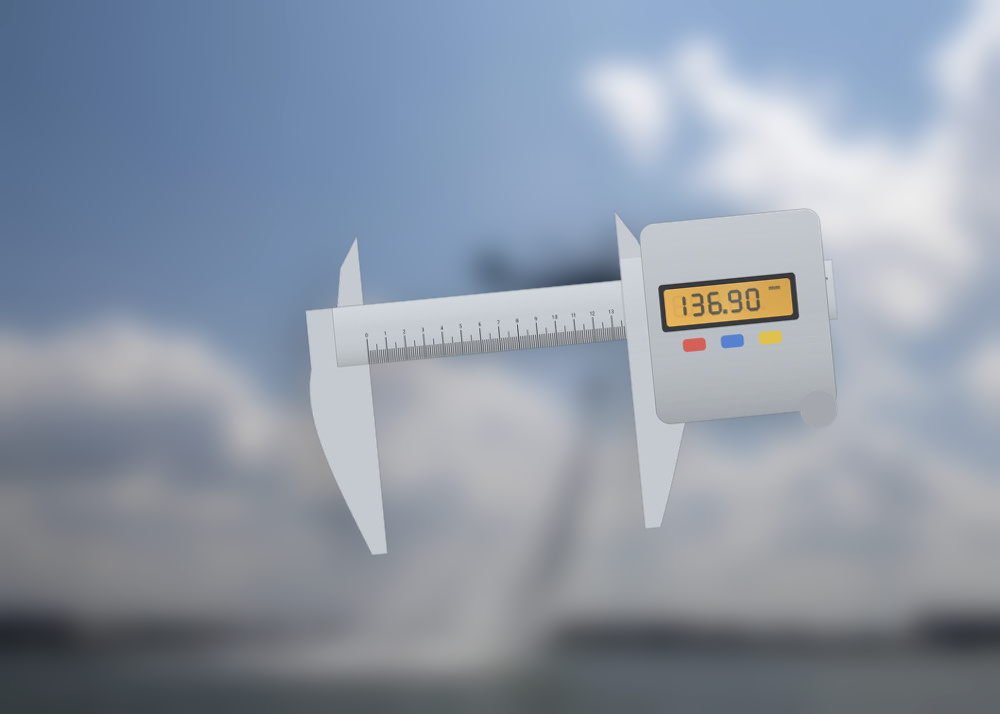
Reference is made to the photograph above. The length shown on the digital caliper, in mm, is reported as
136.90 mm
